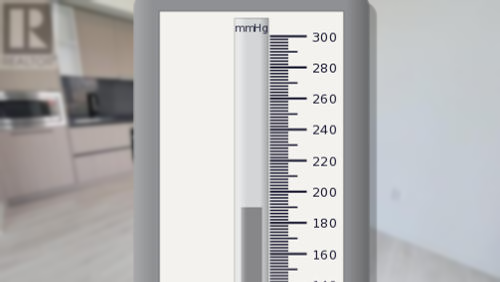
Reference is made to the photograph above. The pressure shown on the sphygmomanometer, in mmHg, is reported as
190 mmHg
